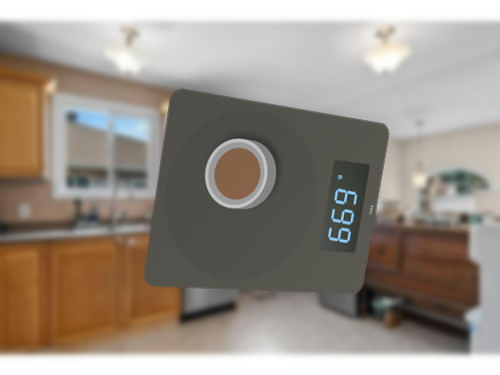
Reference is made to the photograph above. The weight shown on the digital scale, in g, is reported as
669 g
